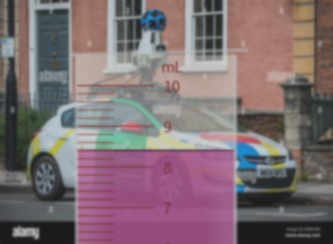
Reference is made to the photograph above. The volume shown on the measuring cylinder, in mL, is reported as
8.4 mL
